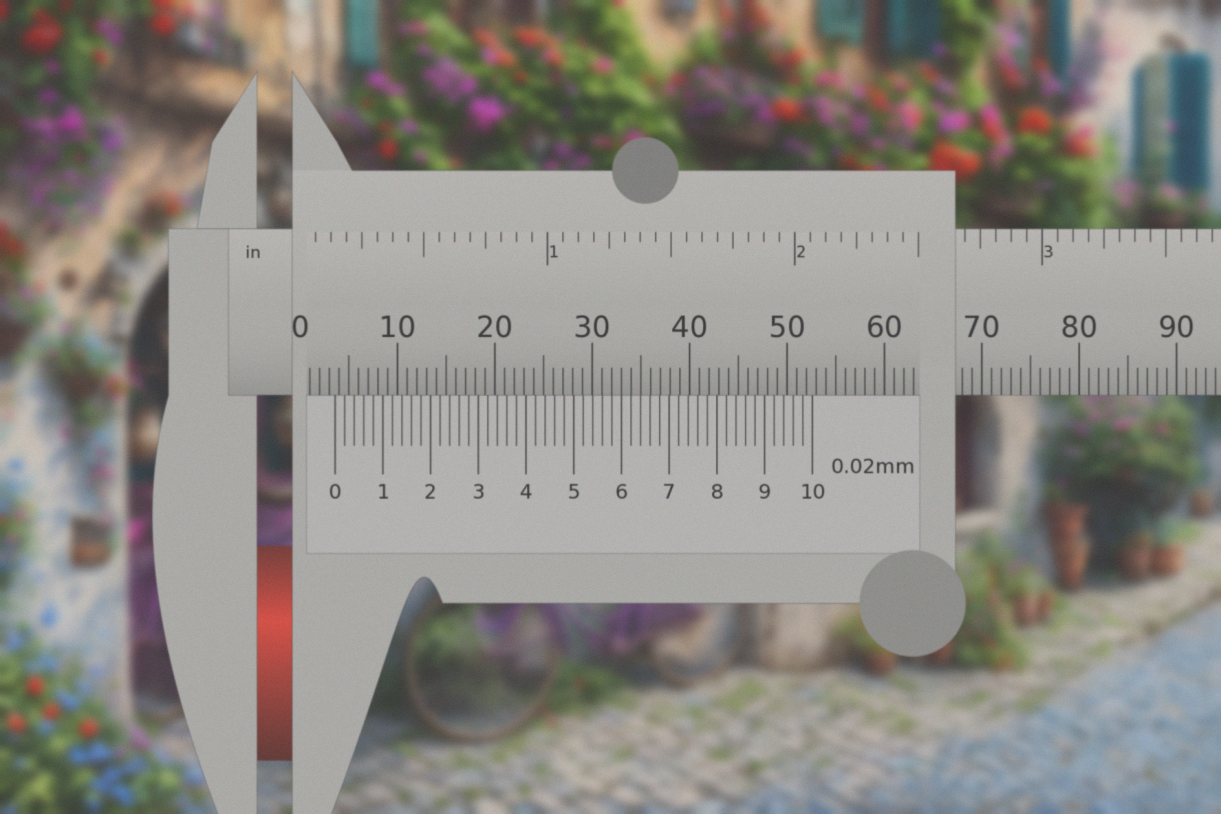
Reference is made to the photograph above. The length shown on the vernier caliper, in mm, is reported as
3.6 mm
